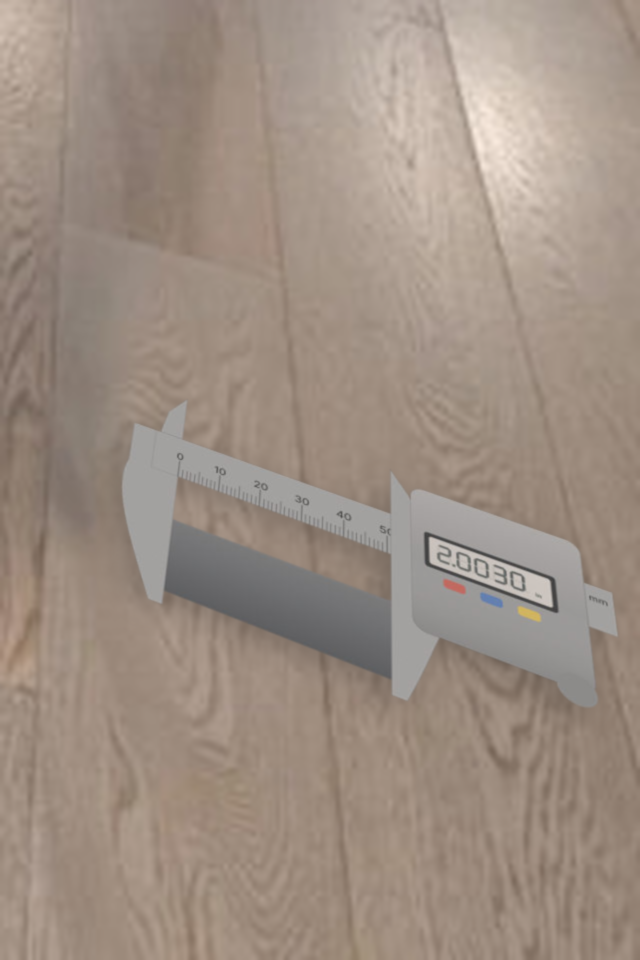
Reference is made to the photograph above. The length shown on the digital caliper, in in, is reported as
2.0030 in
